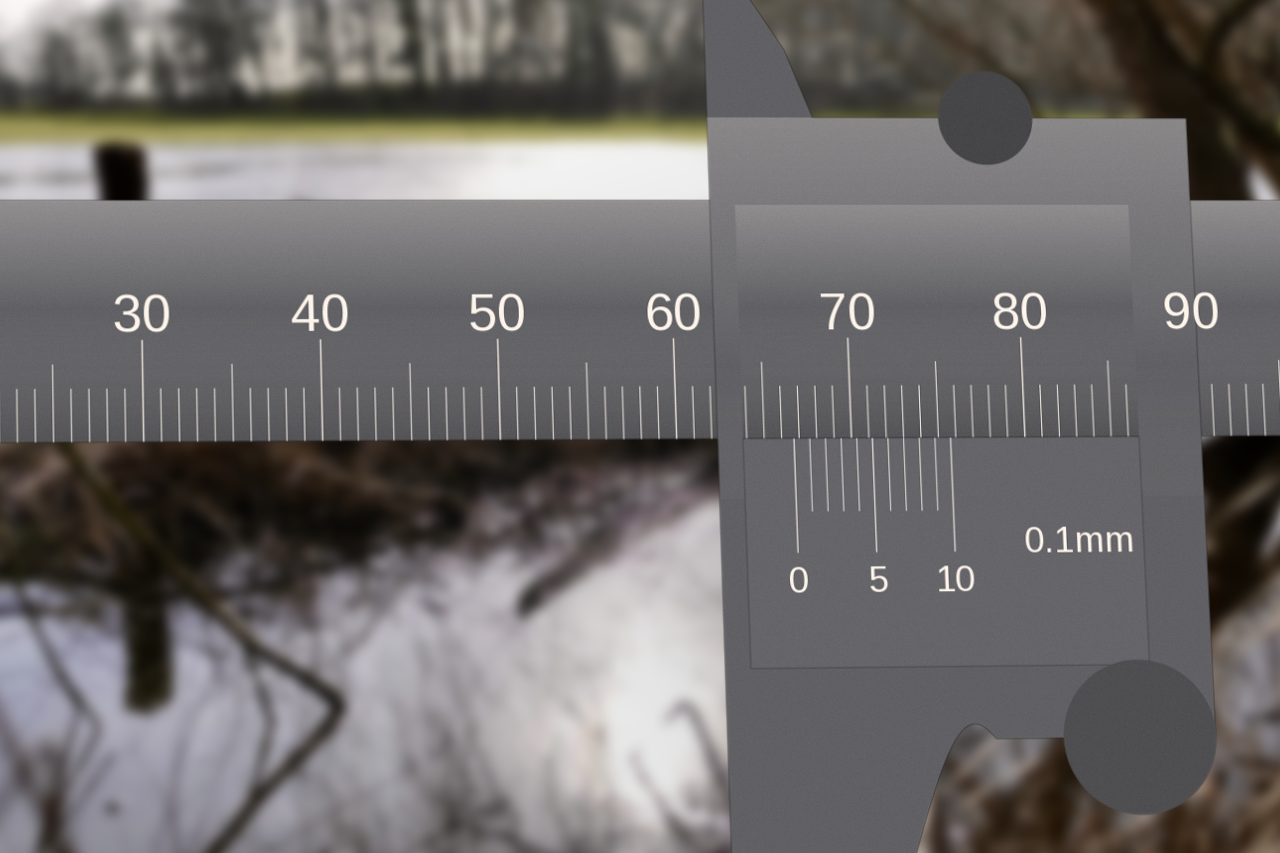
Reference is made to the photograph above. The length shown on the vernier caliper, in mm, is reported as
66.7 mm
